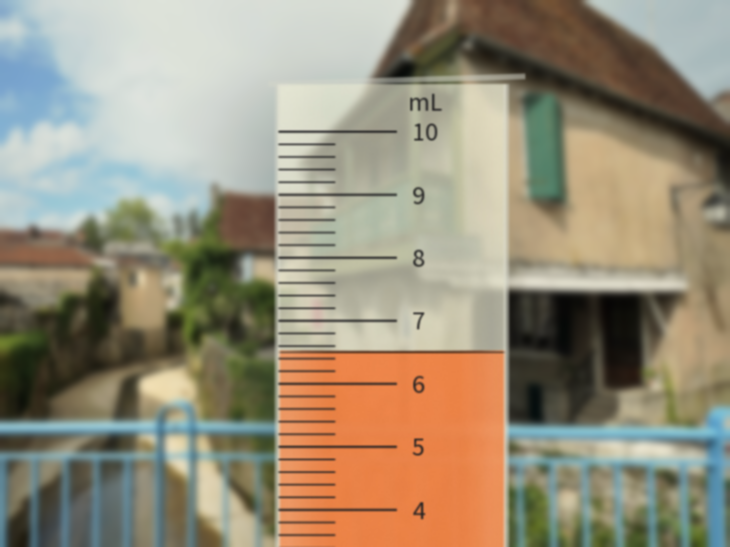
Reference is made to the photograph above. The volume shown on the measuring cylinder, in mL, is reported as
6.5 mL
